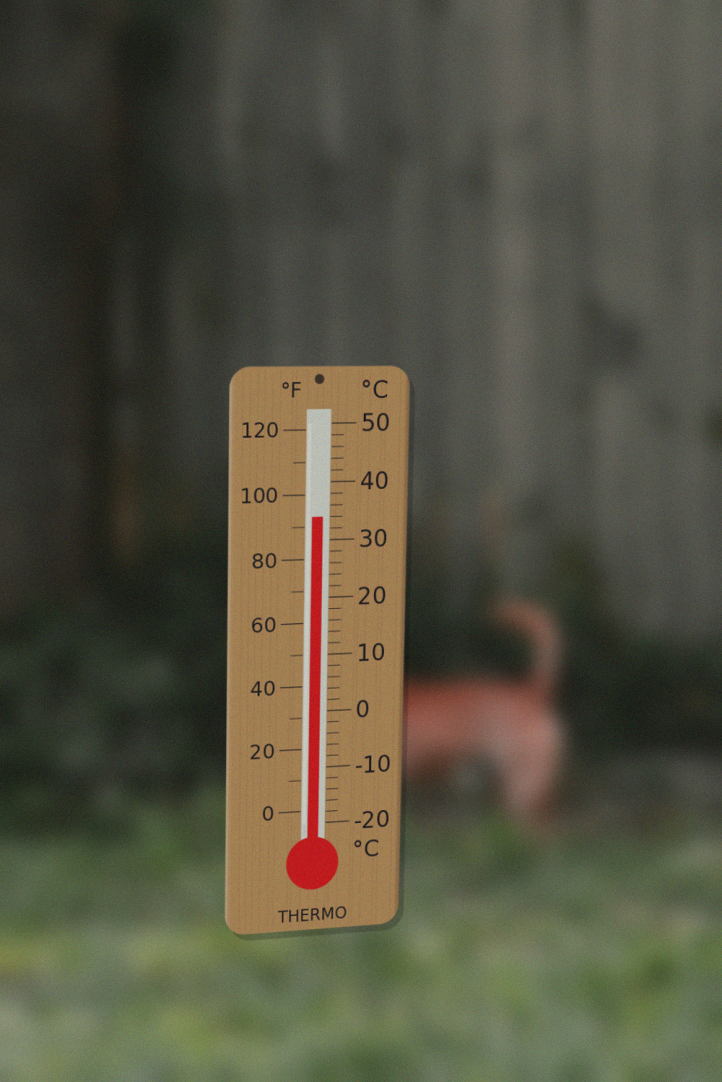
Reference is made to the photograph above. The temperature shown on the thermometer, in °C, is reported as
34 °C
